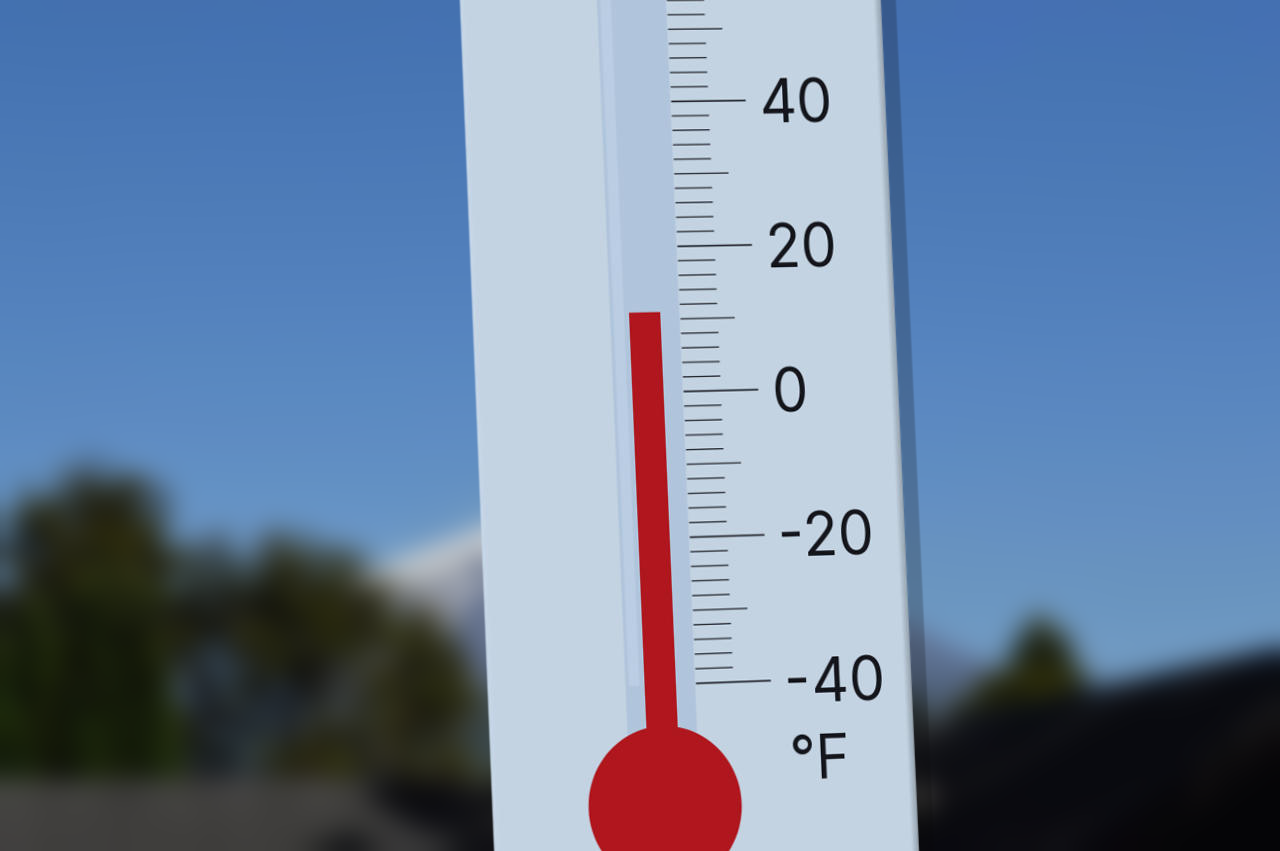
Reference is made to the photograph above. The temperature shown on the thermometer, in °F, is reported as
11 °F
